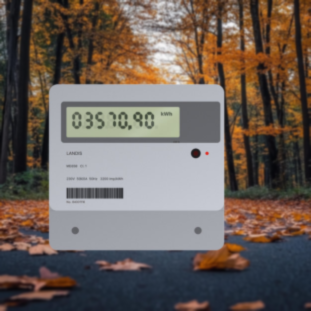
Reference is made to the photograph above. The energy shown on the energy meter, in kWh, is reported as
3570.90 kWh
